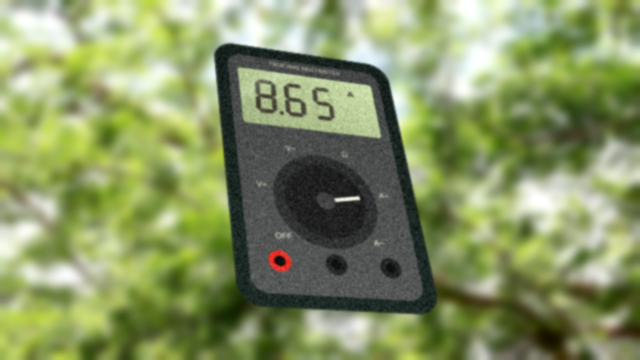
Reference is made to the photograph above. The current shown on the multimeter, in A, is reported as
8.65 A
